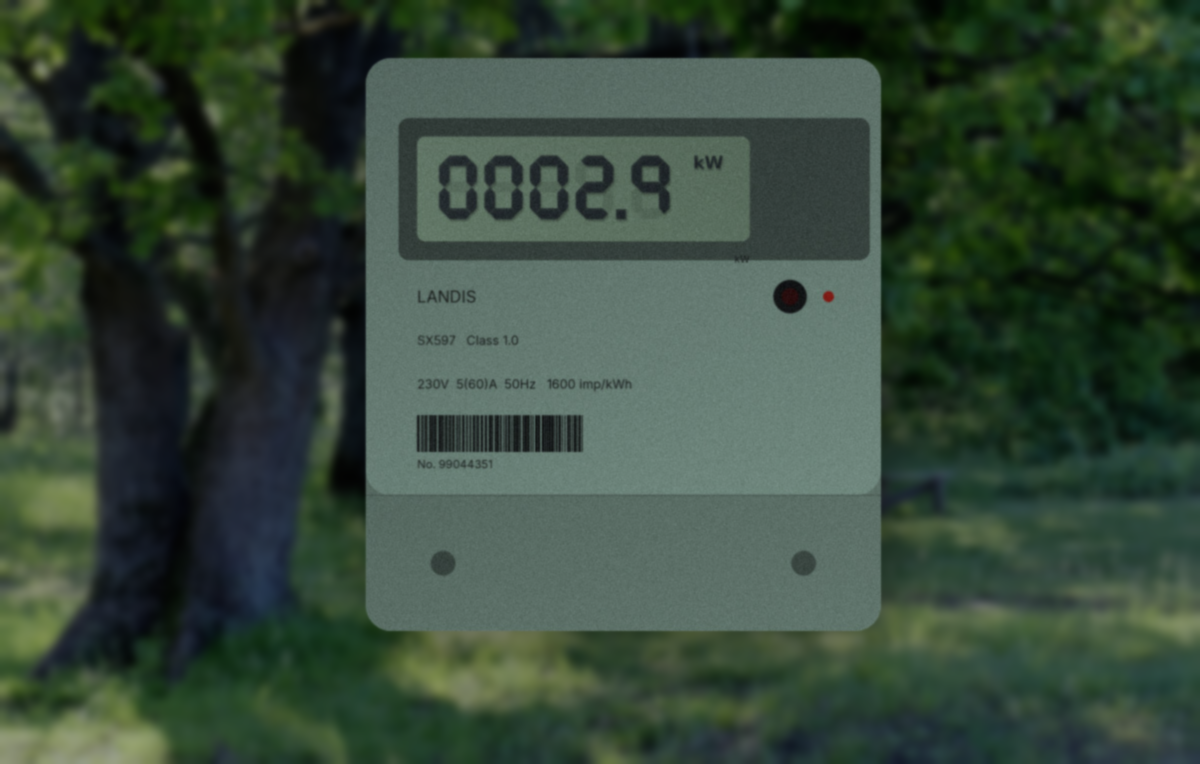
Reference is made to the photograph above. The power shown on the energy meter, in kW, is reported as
2.9 kW
